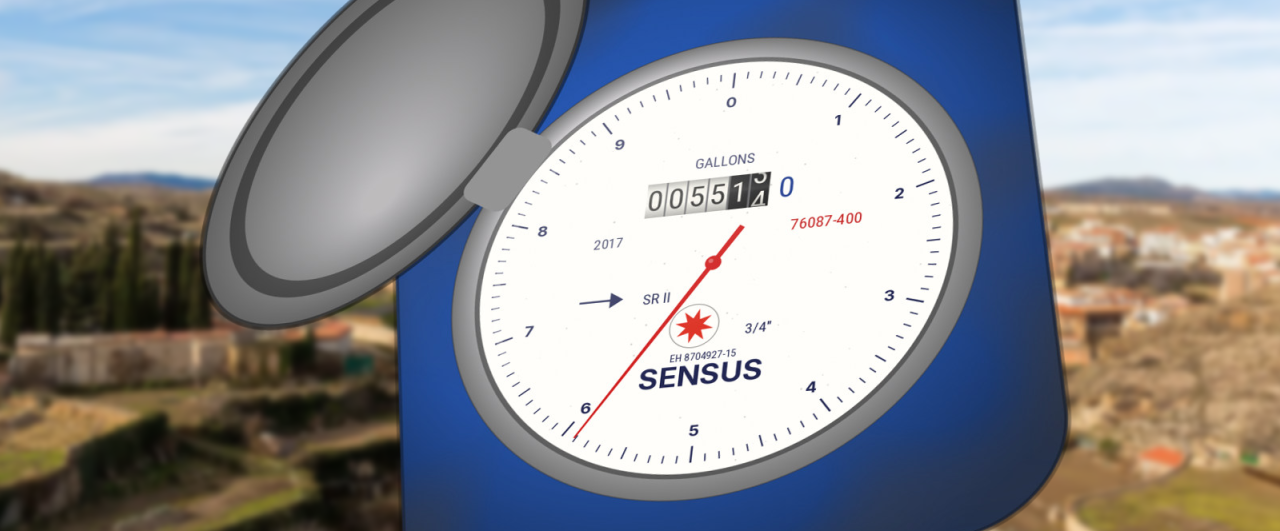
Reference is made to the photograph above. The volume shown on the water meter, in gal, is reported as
55135.9 gal
